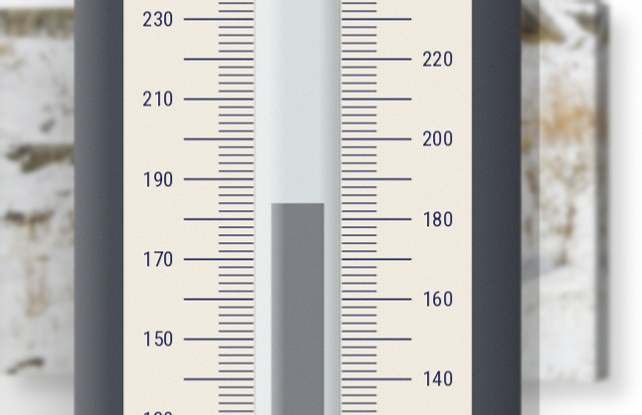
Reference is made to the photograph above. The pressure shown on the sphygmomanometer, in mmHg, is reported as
184 mmHg
